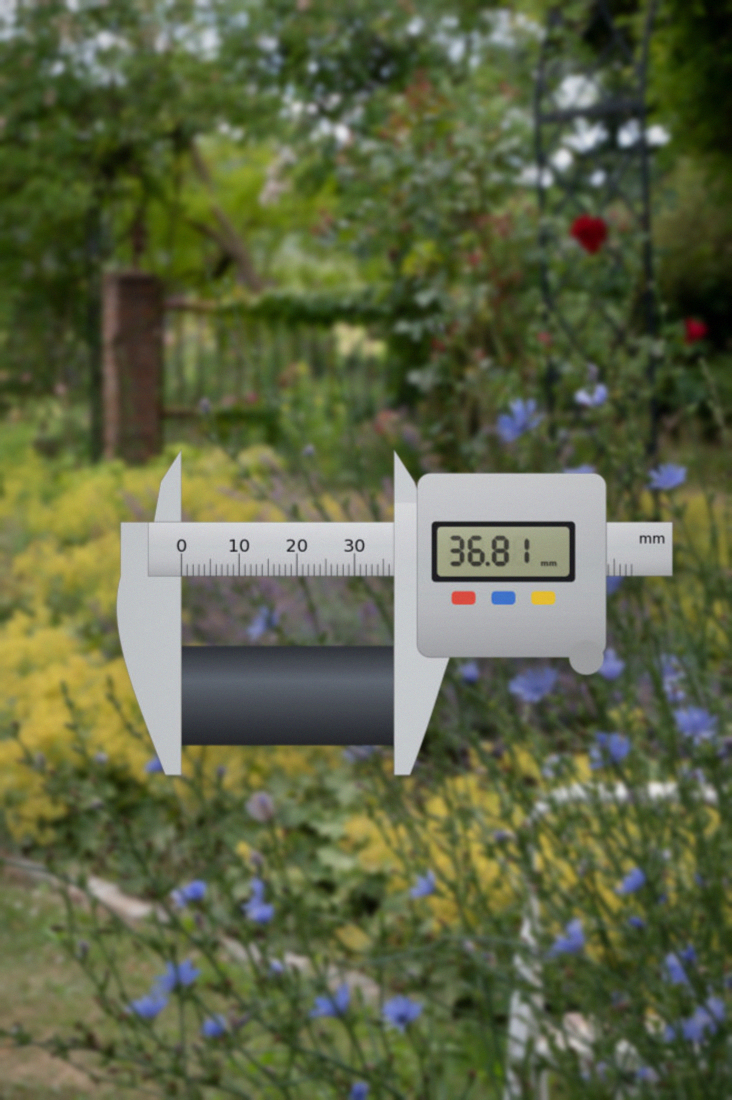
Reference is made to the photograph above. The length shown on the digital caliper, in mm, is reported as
36.81 mm
